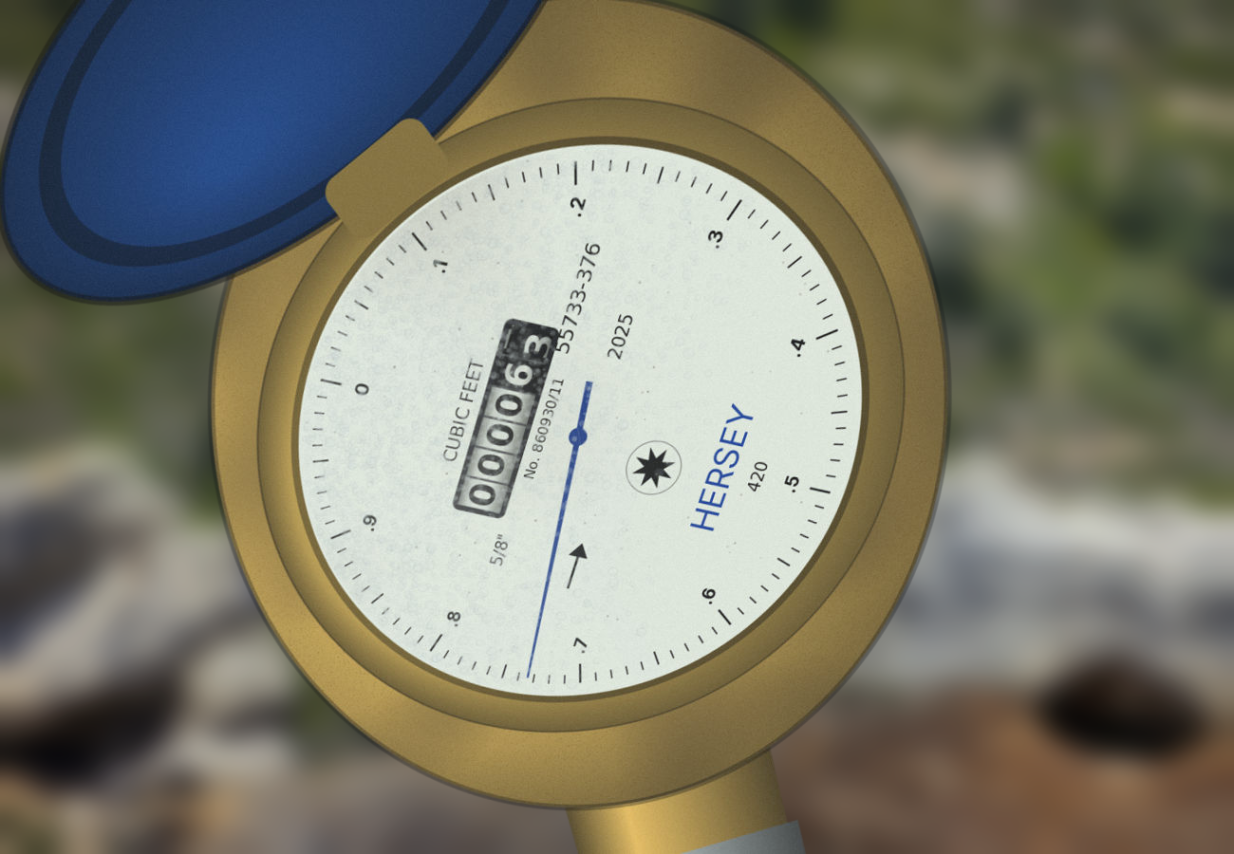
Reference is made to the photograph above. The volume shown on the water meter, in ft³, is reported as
62.73 ft³
